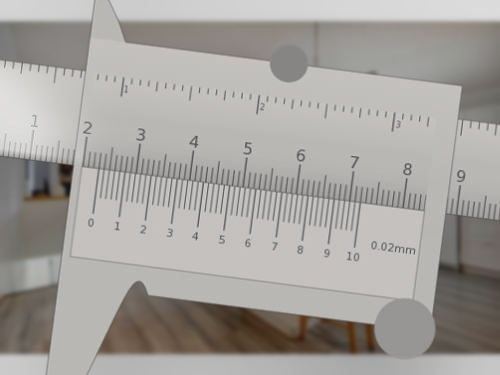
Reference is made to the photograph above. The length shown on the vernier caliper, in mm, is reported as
23.0 mm
